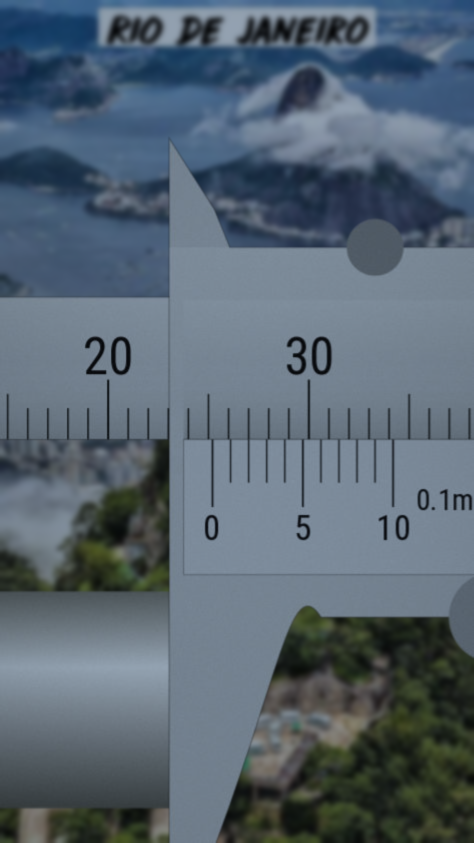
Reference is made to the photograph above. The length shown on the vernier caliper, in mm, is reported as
25.2 mm
